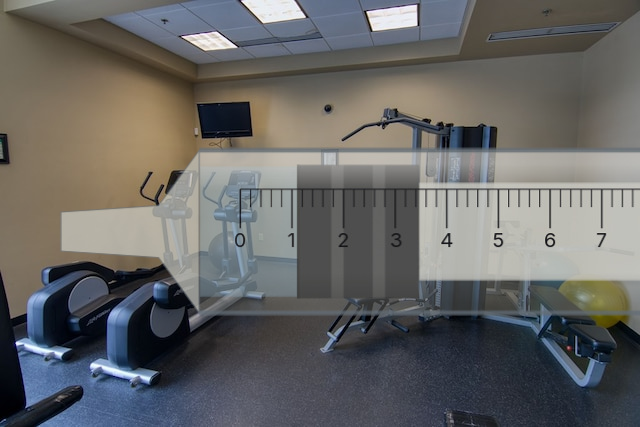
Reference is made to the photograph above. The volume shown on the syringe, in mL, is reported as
1.1 mL
